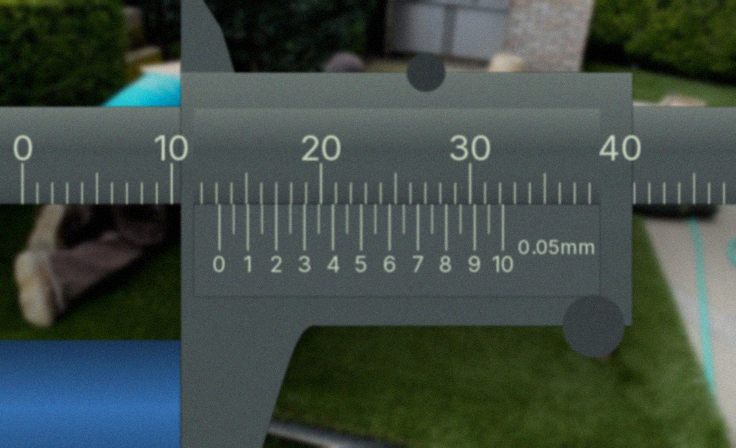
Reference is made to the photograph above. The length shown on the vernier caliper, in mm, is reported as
13.2 mm
